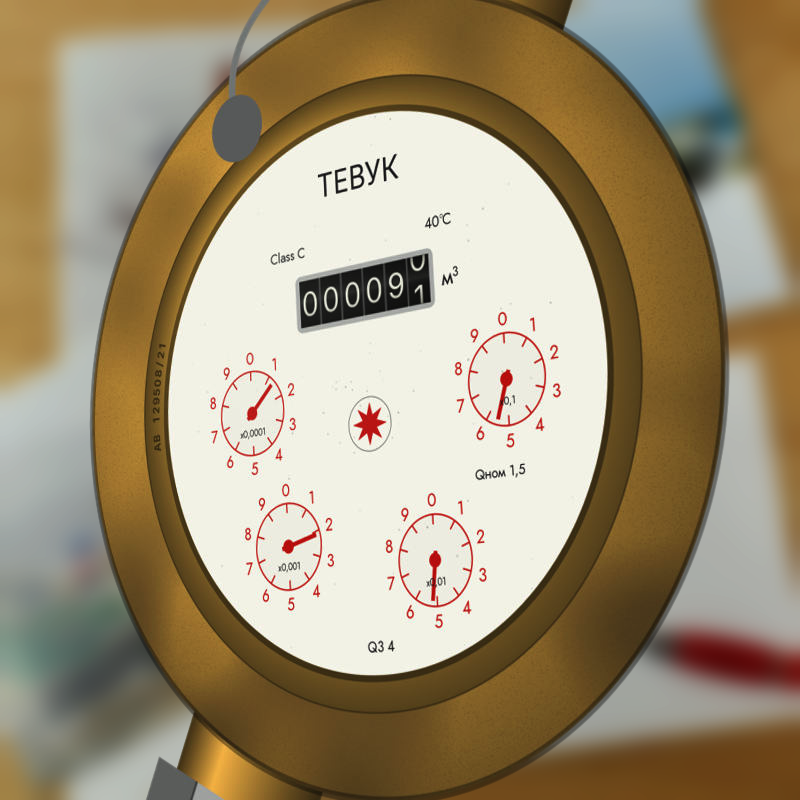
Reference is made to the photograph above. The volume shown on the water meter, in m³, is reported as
90.5521 m³
